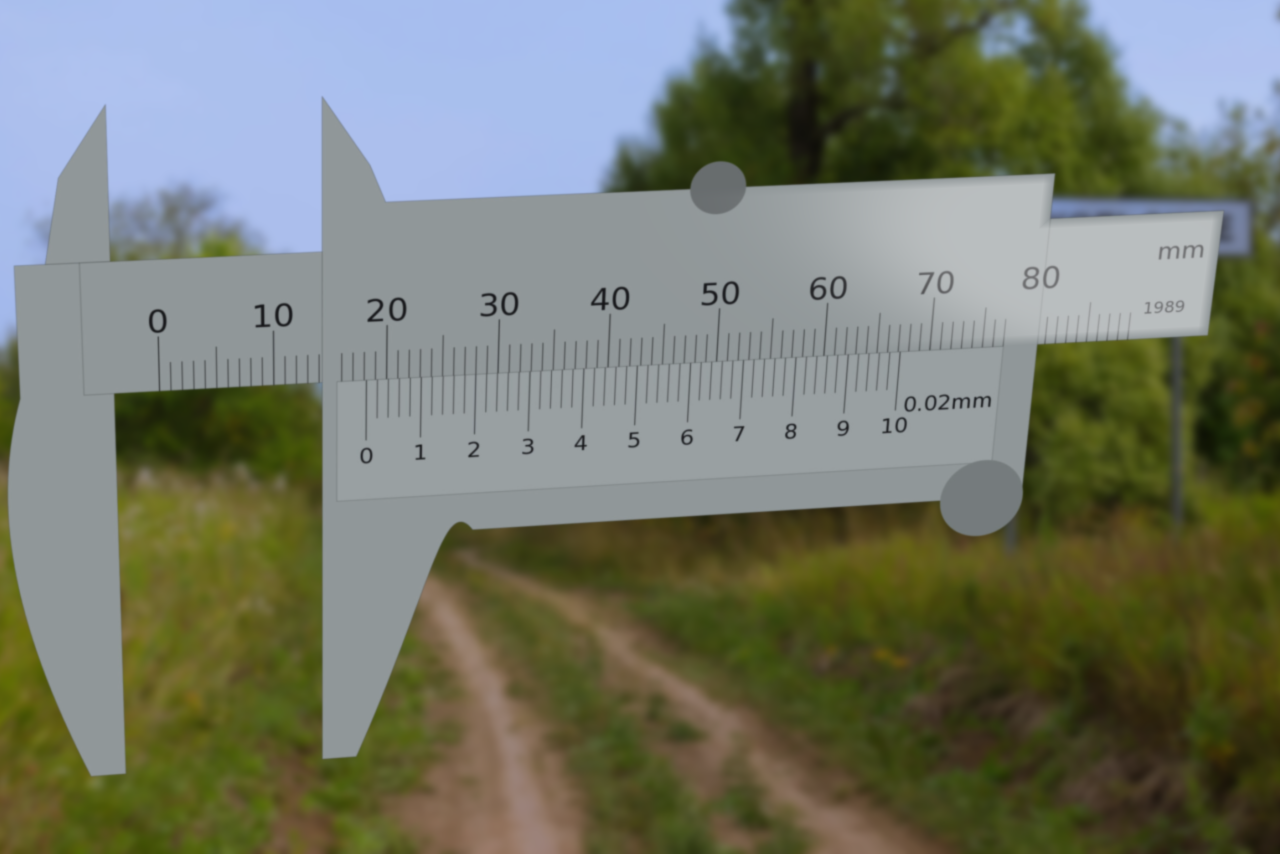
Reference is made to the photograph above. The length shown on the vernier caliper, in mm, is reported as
18.2 mm
